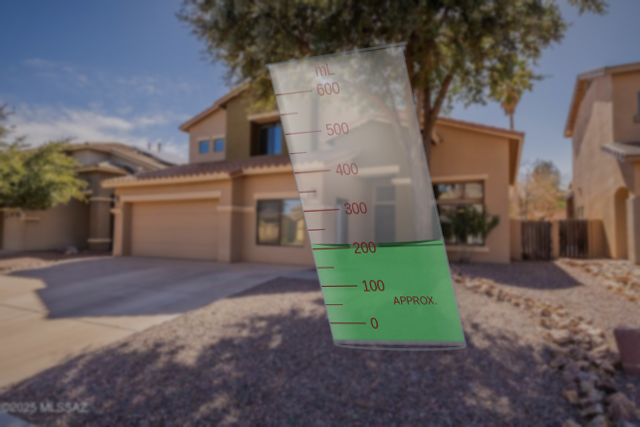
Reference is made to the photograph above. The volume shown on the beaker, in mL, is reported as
200 mL
